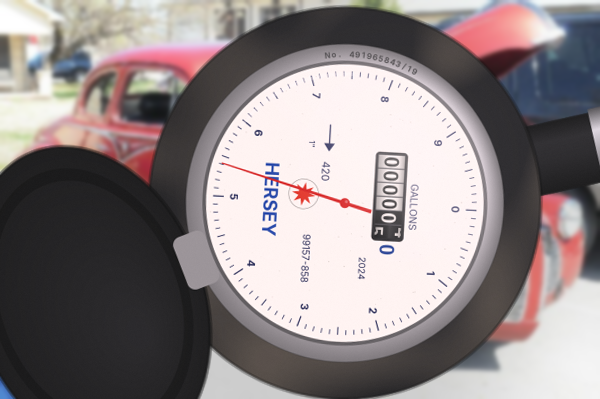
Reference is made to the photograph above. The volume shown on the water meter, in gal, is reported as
45.4 gal
